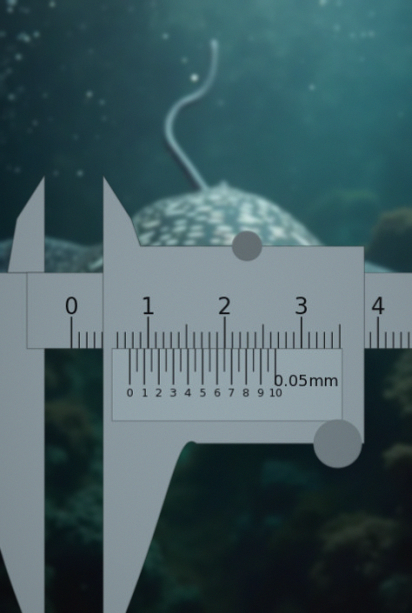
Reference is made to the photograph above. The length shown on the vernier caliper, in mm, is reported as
7.6 mm
